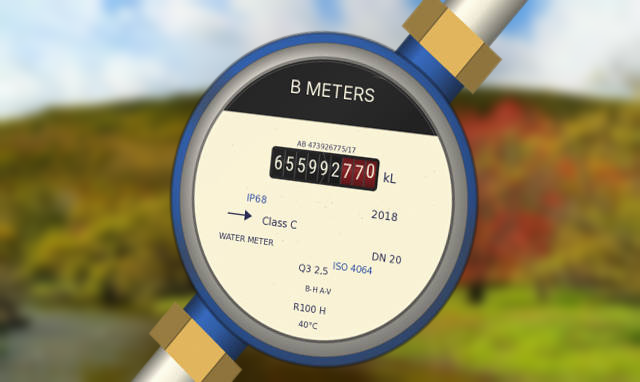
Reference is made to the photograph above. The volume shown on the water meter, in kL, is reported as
655992.770 kL
